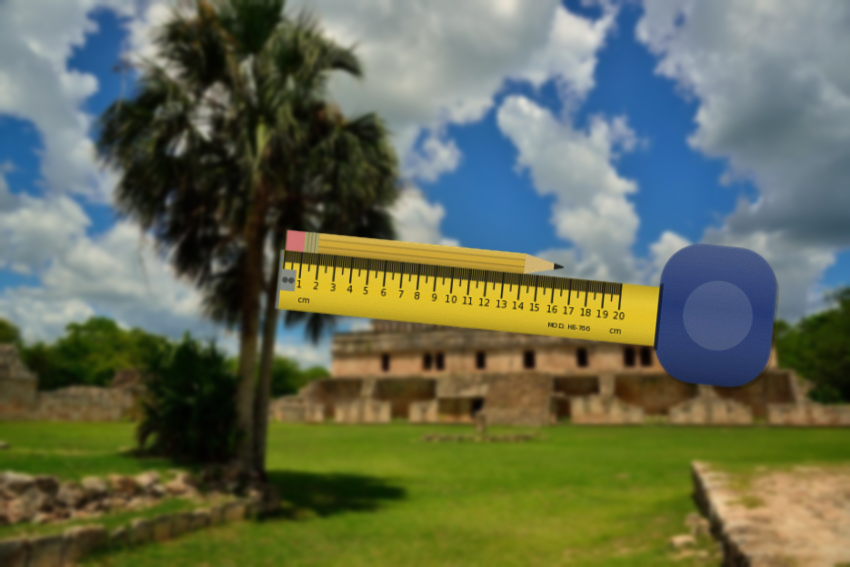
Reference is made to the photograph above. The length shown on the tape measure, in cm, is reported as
16.5 cm
